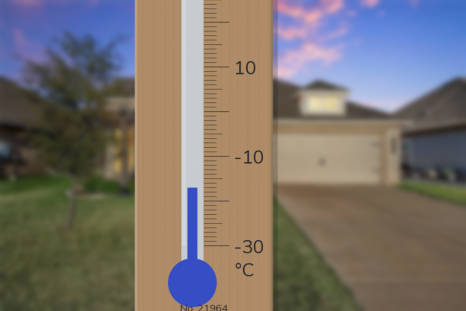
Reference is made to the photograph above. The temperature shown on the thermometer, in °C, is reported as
-17 °C
